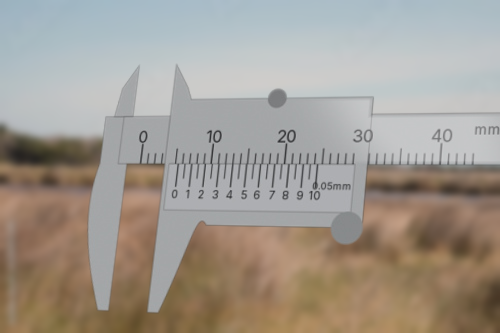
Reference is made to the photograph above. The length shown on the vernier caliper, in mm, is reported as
5.4 mm
